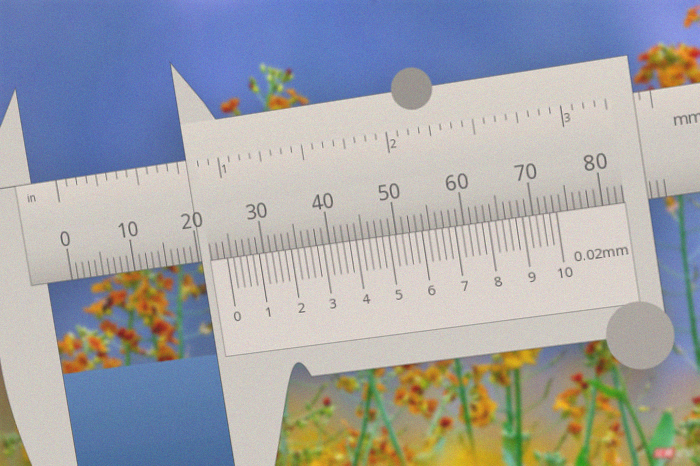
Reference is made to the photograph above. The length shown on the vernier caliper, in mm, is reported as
24.4 mm
